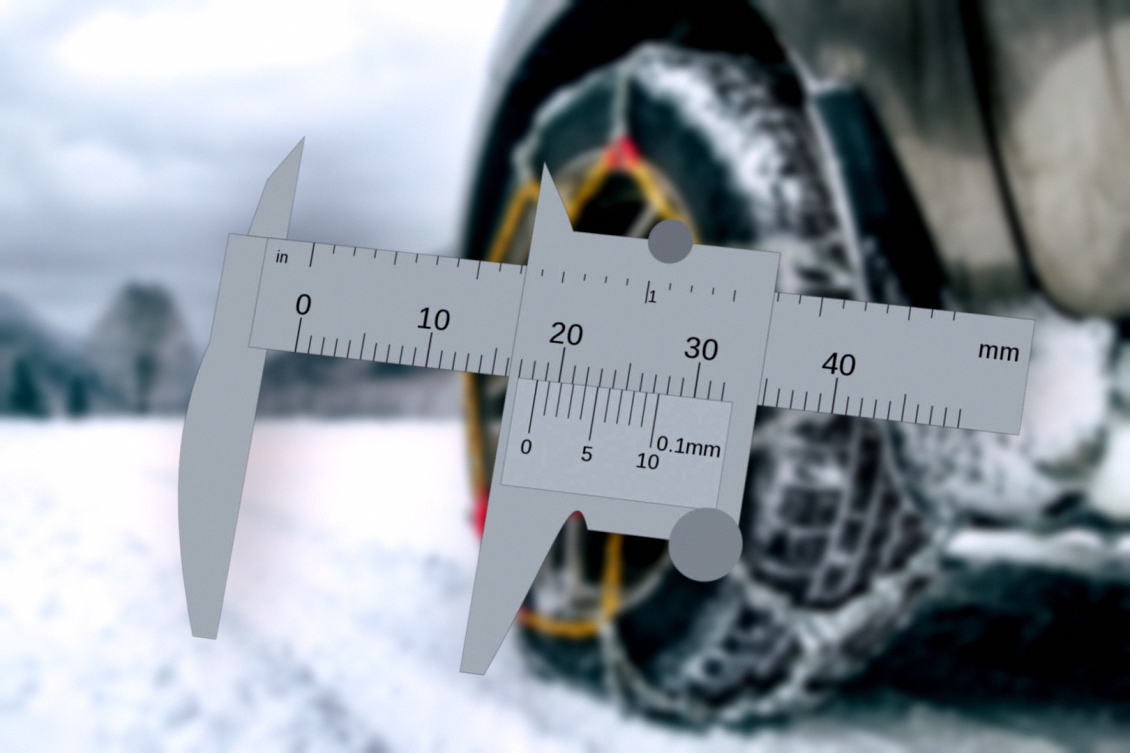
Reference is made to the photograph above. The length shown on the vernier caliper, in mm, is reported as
18.4 mm
